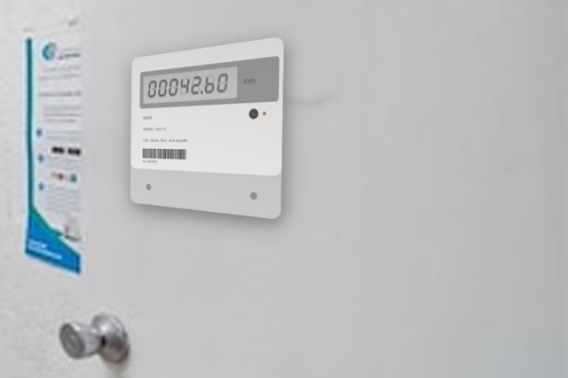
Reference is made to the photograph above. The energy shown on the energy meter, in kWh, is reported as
42.60 kWh
